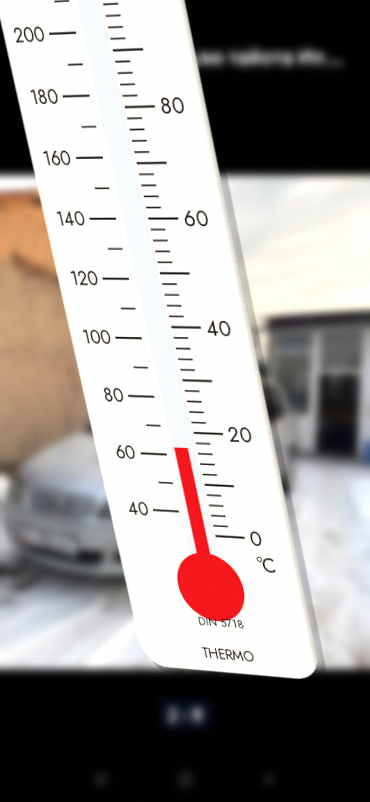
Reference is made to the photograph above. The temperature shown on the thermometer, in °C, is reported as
17 °C
